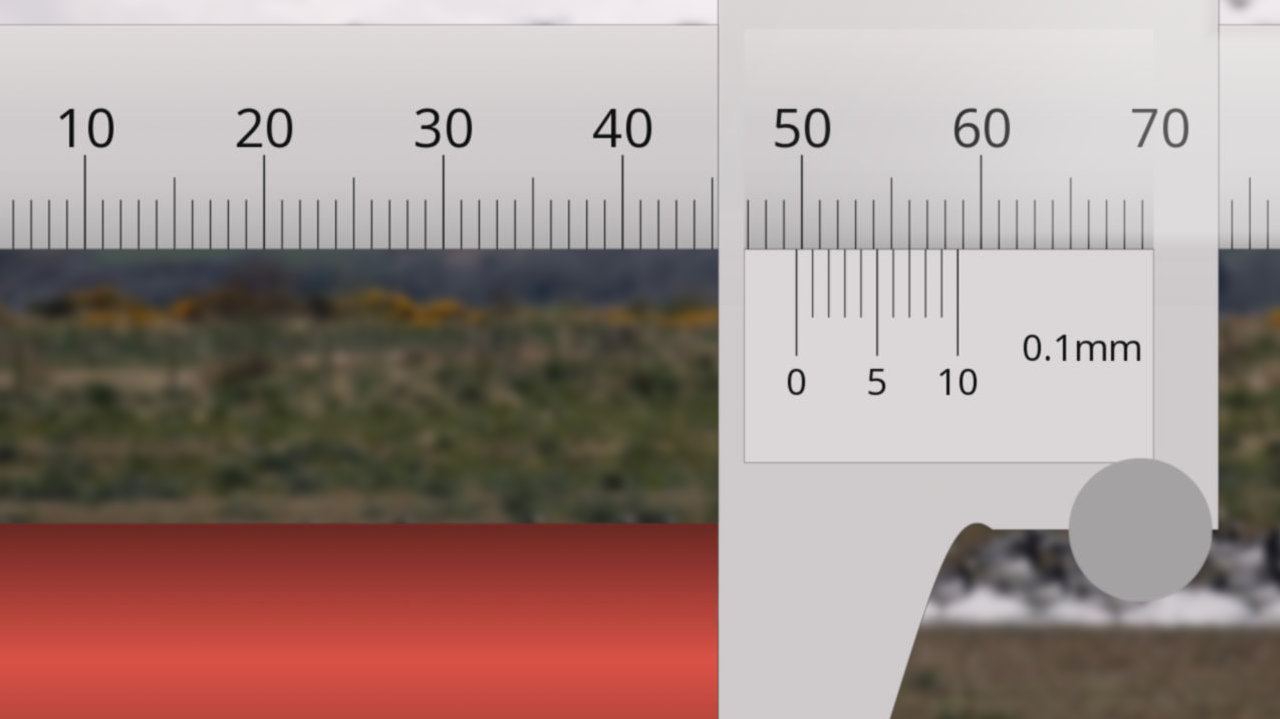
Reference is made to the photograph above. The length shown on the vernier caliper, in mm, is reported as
49.7 mm
